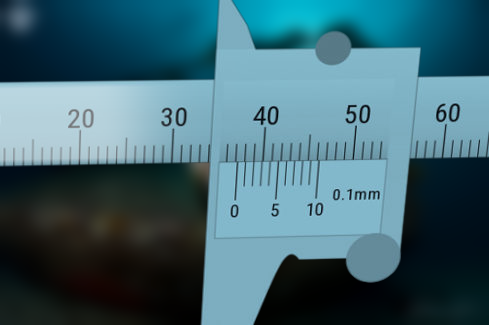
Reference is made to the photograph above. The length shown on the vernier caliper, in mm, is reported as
37.2 mm
